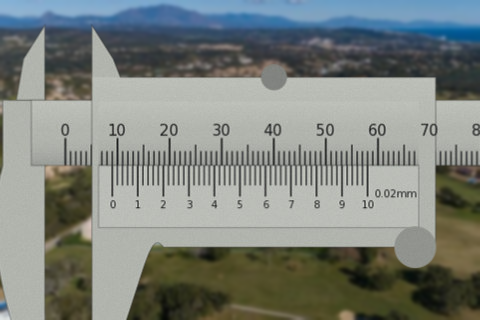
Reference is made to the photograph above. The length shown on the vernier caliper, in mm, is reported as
9.0 mm
